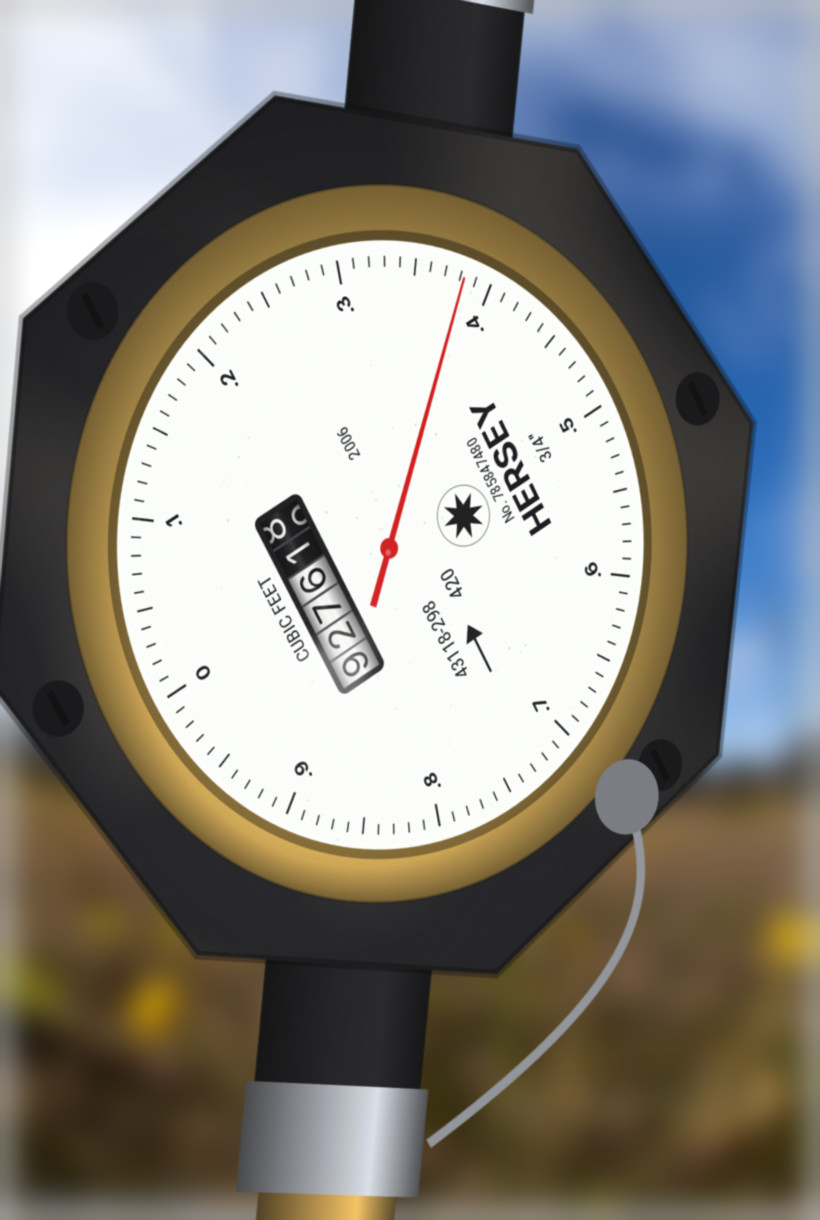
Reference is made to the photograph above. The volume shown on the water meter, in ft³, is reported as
927618.38 ft³
